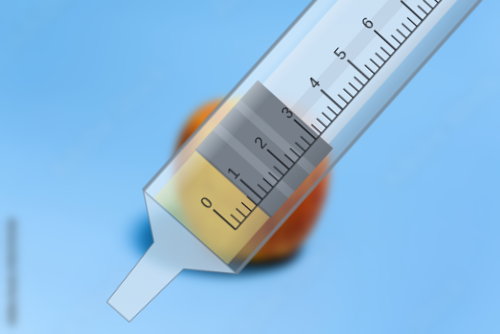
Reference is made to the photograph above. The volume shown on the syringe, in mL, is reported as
0.8 mL
